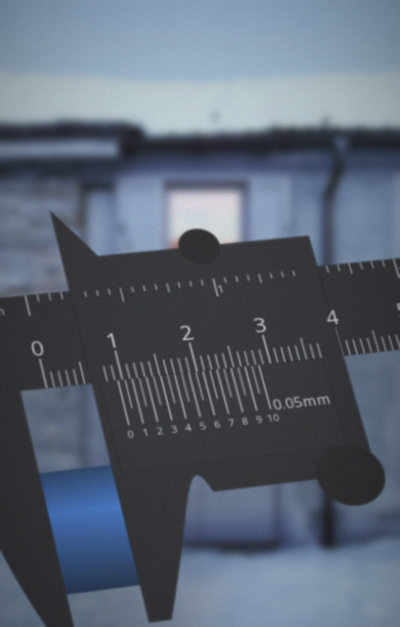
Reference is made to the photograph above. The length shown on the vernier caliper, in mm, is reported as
9.4 mm
